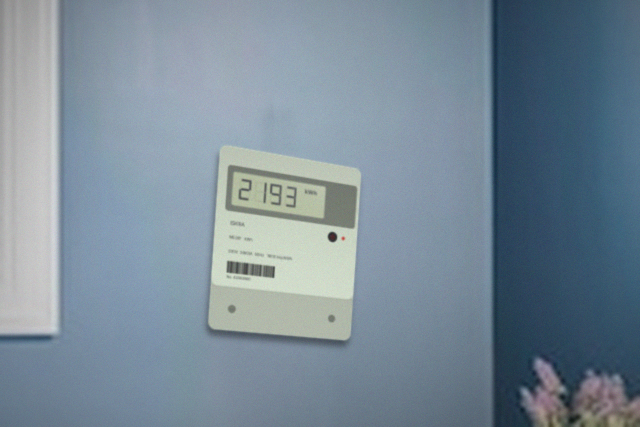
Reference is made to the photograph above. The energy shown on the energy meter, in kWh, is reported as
2193 kWh
